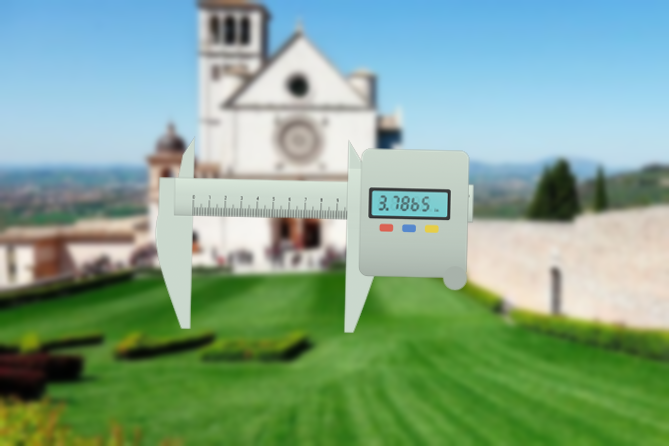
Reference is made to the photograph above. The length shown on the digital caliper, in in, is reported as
3.7865 in
